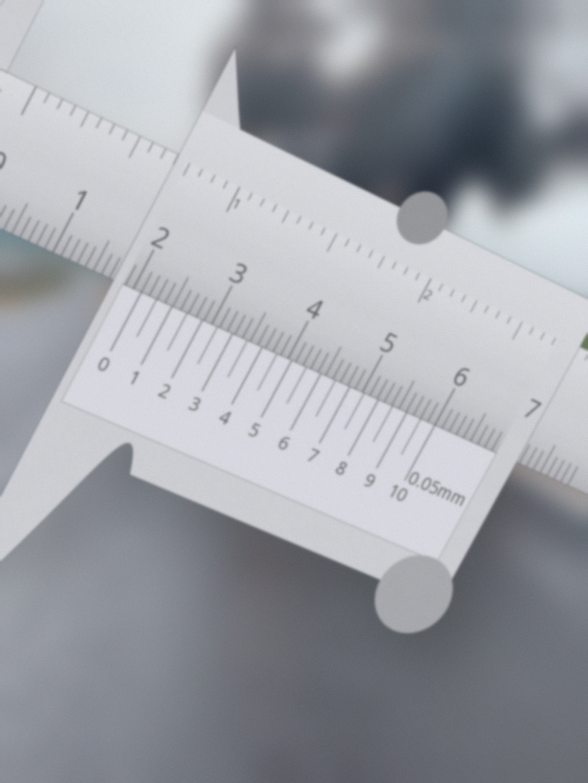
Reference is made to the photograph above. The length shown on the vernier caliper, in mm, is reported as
21.0 mm
